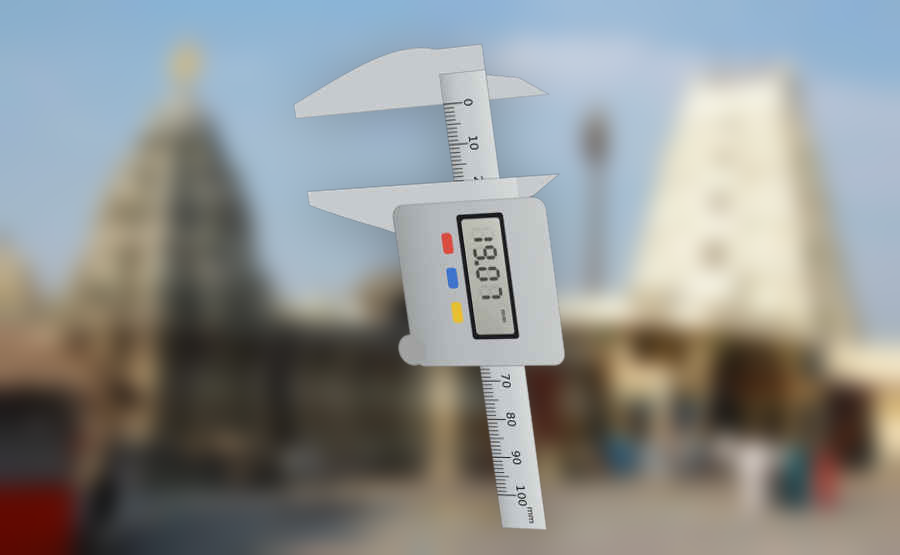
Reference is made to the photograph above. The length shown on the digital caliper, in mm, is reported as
19.07 mm
